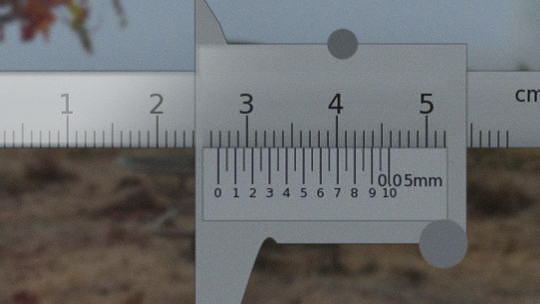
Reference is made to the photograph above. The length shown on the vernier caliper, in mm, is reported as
26.8 mm
